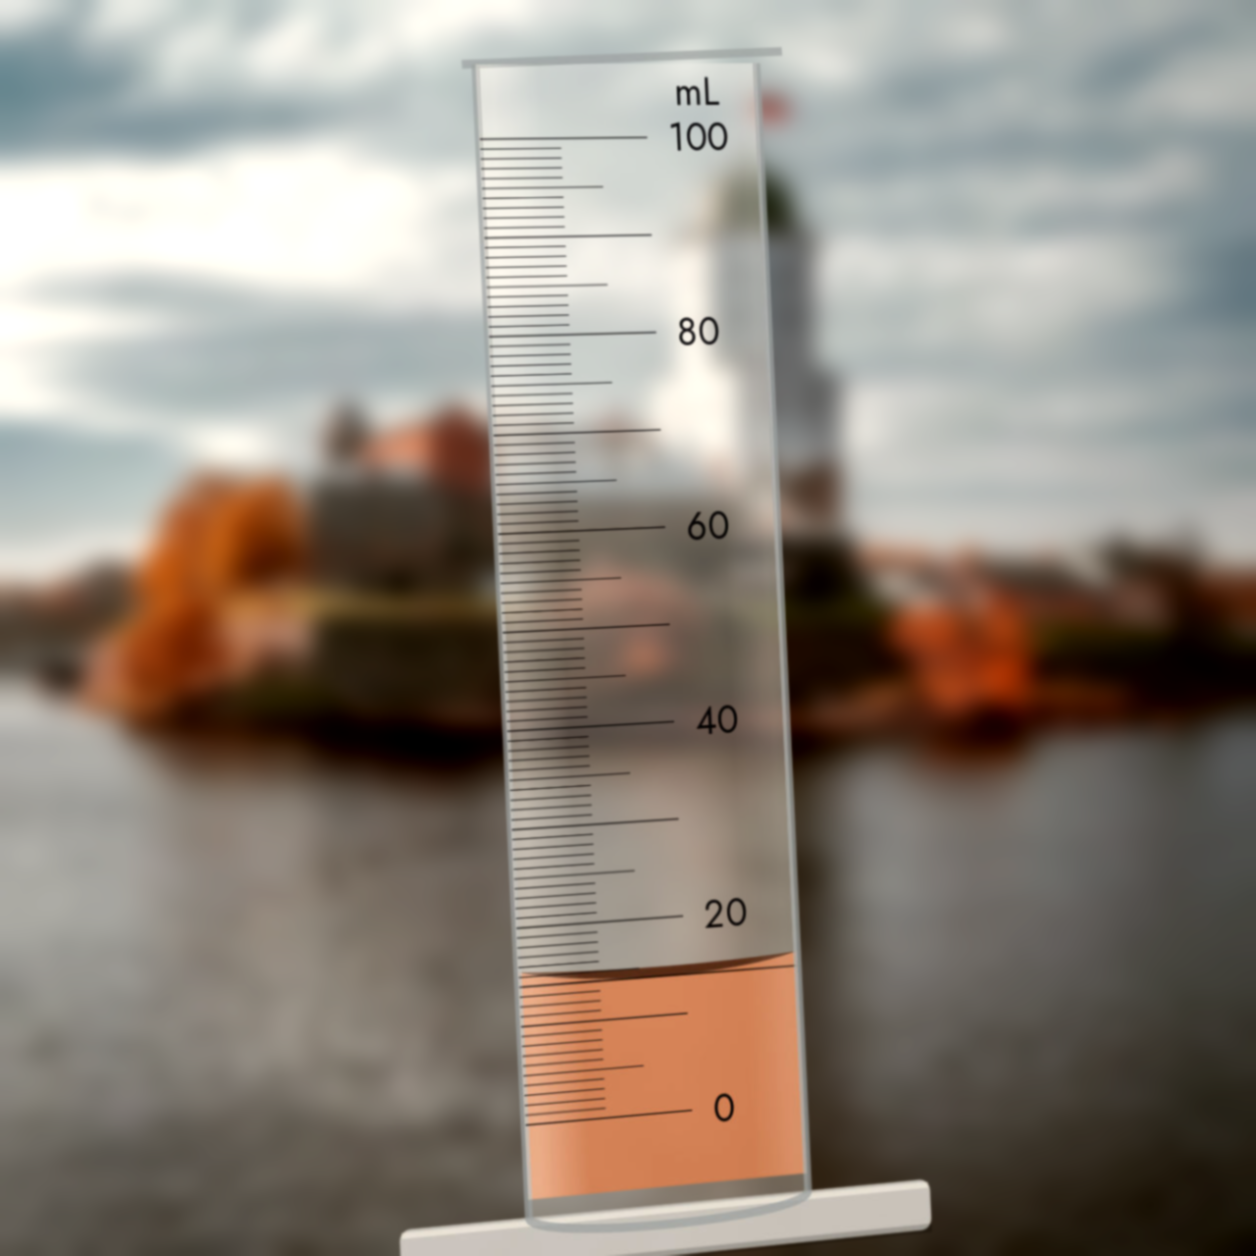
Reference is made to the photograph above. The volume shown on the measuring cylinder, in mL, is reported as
14 mL
